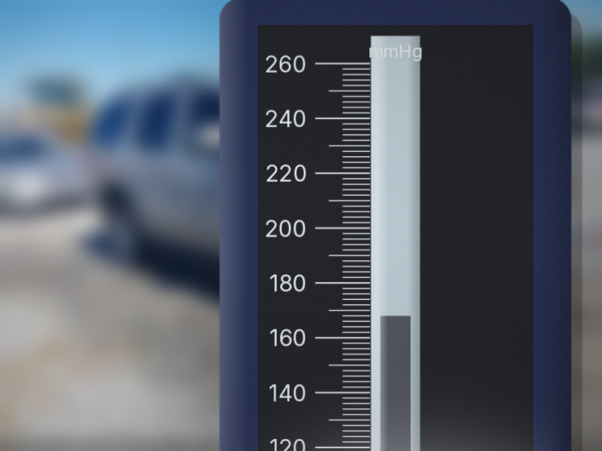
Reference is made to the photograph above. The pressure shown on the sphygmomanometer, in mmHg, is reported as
168 mmHg
